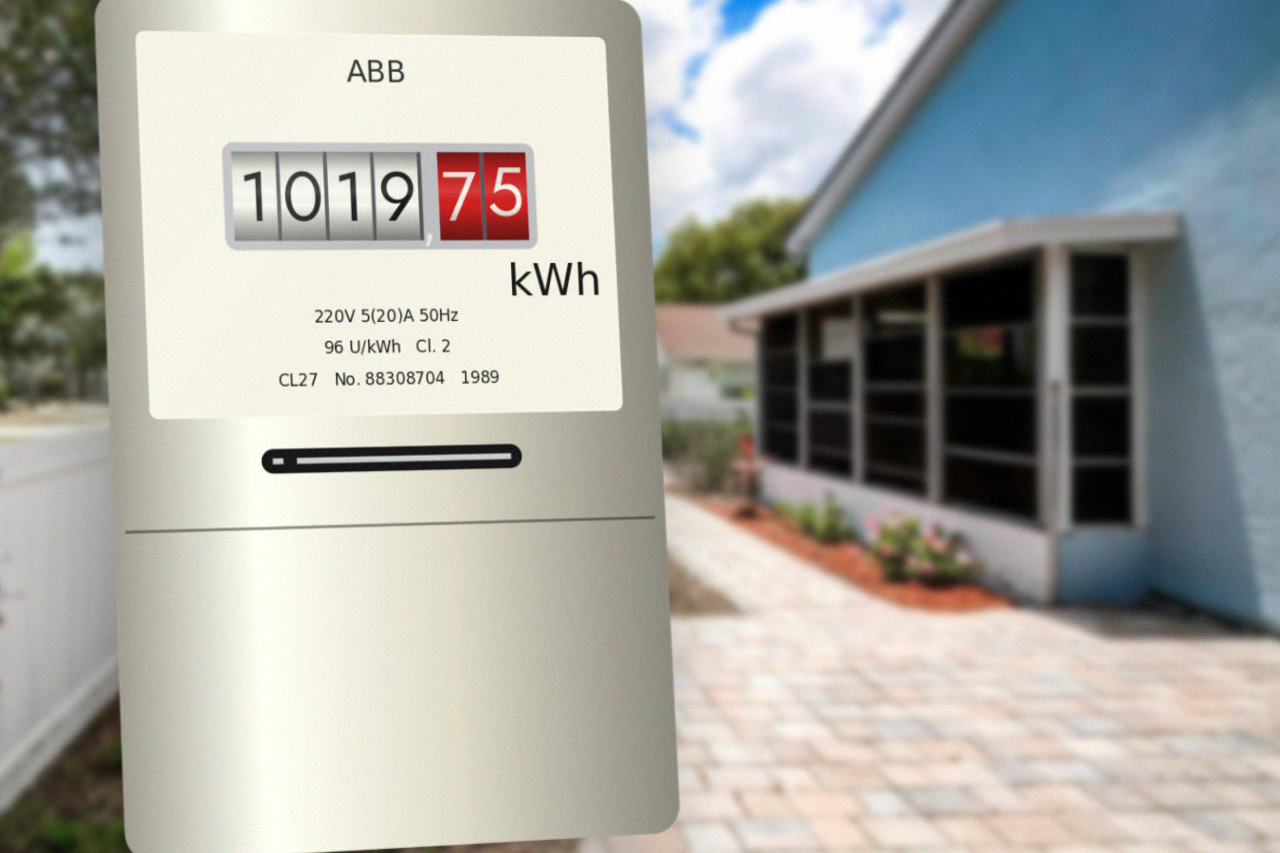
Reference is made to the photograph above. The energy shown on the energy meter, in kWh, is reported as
1019.75 kWh
